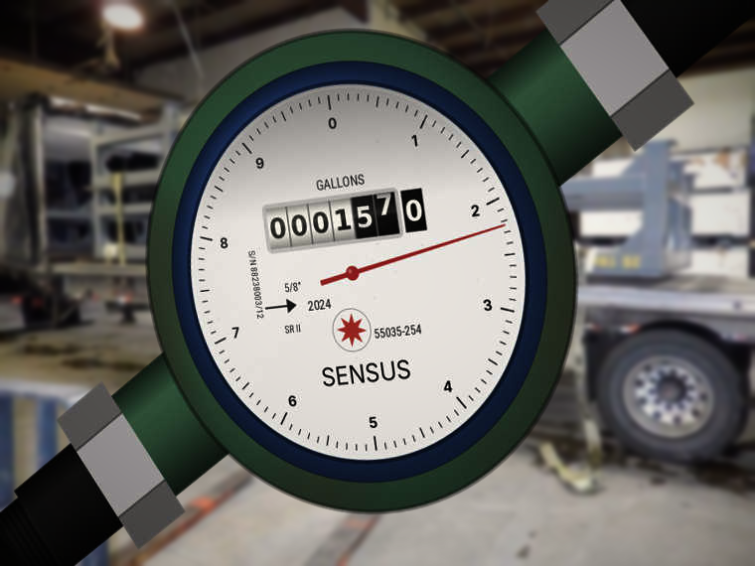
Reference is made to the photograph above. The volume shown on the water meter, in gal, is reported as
1572.2 gal
